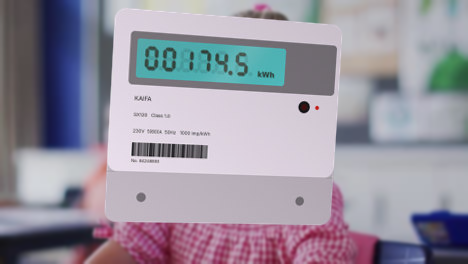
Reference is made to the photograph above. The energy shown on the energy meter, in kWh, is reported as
174.5 kWh
